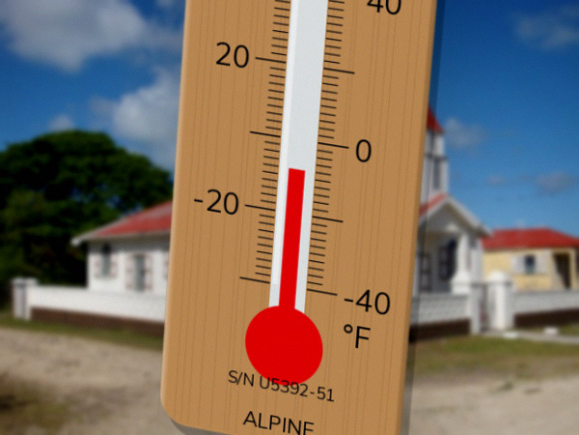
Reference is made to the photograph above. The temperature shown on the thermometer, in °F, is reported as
-8 °F
